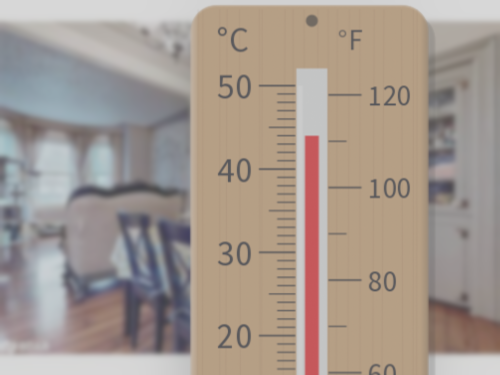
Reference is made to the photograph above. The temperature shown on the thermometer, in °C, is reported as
44 °C
